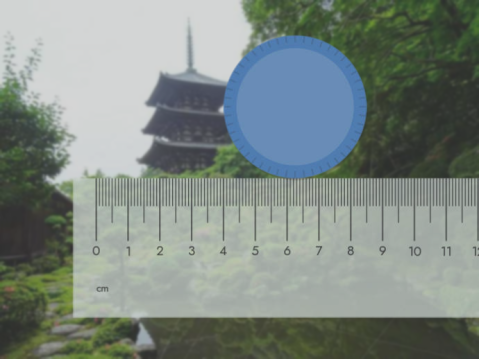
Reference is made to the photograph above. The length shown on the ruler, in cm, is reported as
4.5 cm
